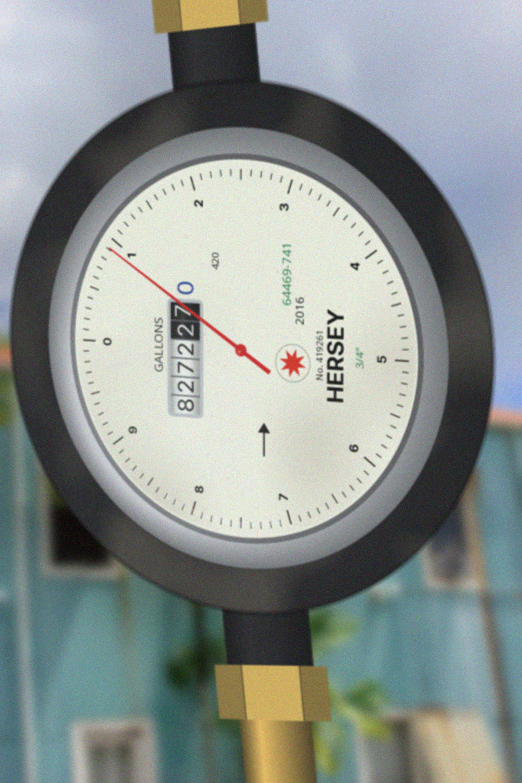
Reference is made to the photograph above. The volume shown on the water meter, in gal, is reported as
8272270.9 gal
